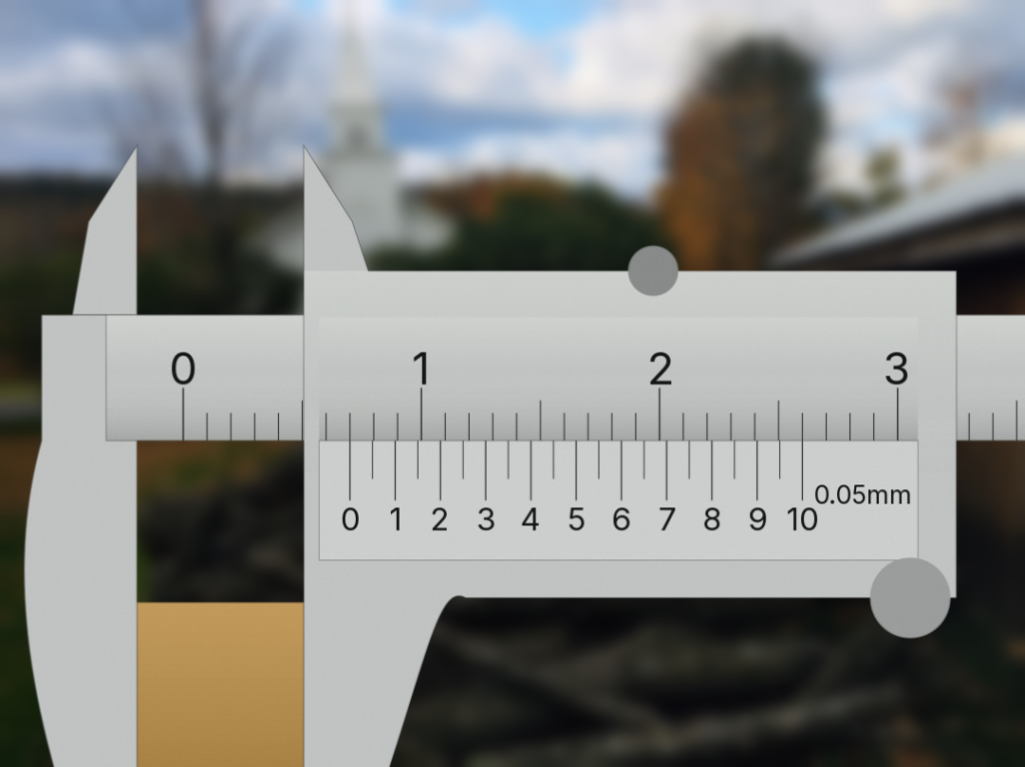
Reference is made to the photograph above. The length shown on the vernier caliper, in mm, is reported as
7.00 mm
